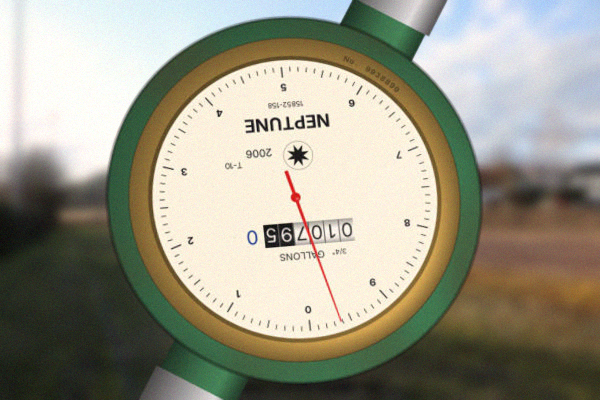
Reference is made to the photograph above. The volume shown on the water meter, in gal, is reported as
107949.6 gal
